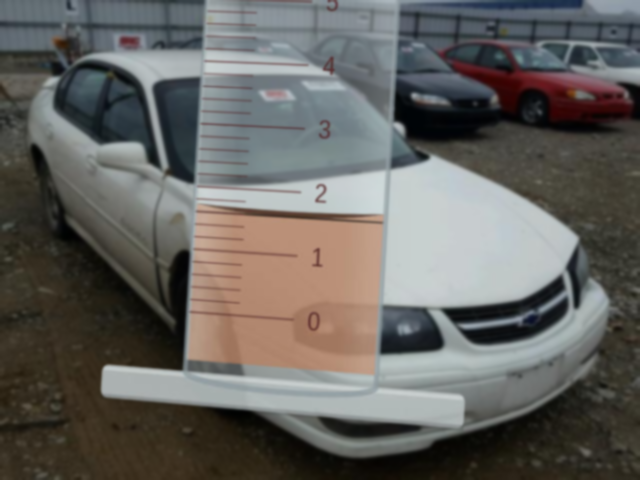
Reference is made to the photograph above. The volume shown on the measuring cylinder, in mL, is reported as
1.6 mL
